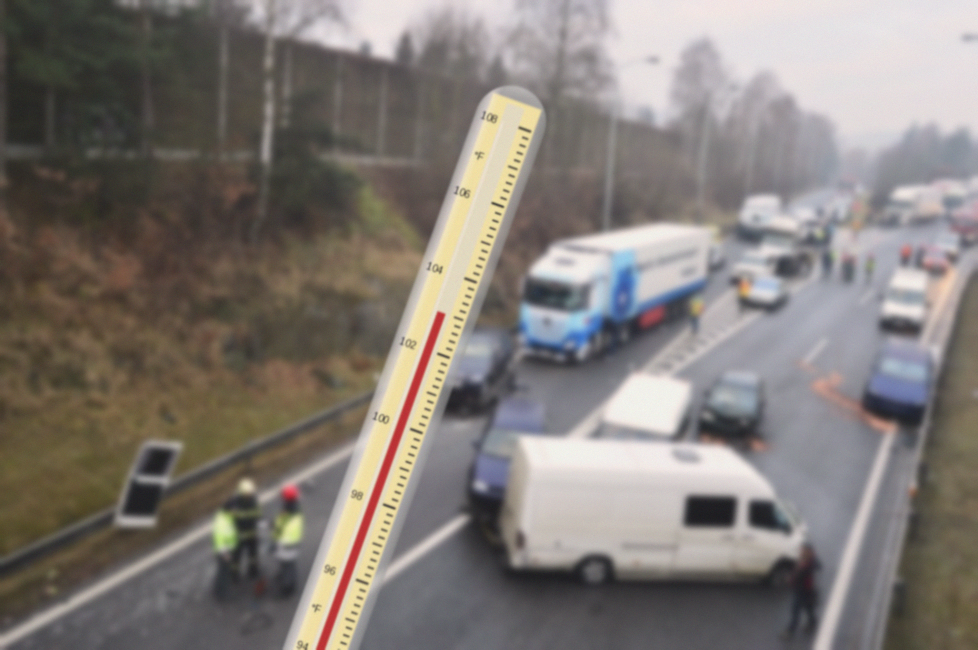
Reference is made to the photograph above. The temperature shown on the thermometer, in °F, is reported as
103 °F
